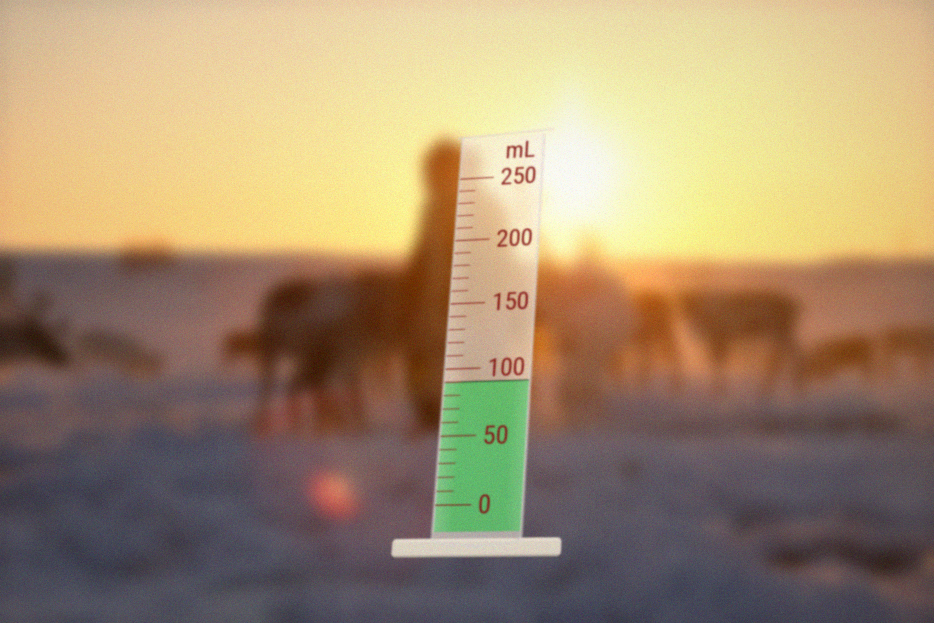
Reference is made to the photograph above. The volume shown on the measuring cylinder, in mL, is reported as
90 mL
